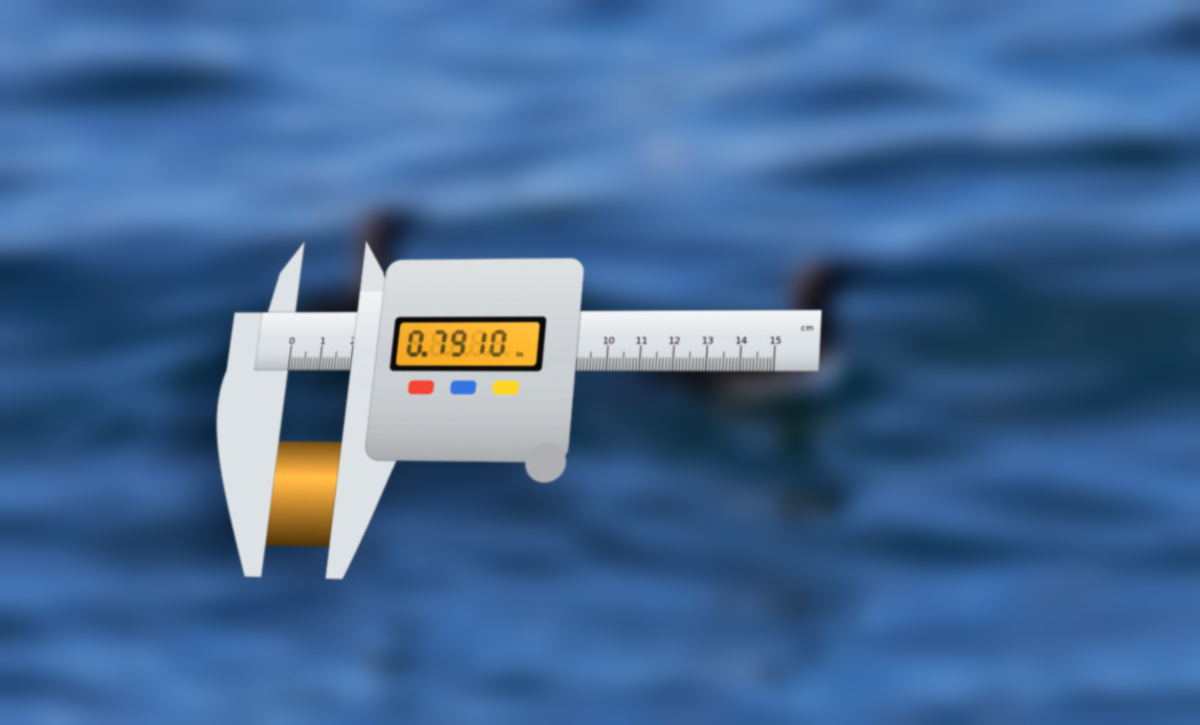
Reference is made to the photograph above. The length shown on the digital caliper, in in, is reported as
0.7910 in
